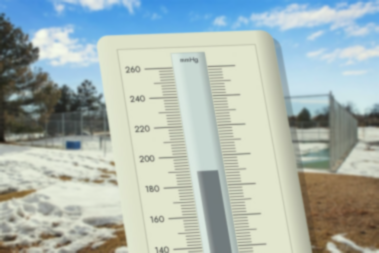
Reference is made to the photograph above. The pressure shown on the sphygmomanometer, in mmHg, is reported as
190 mmHg
